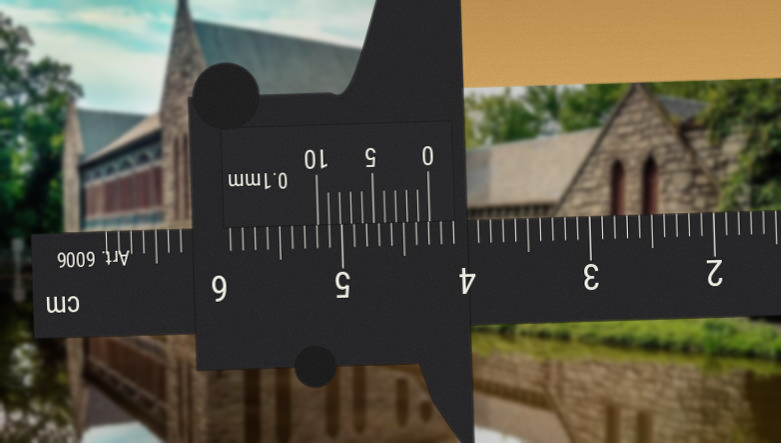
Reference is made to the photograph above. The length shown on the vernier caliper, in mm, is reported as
42.9 mm
